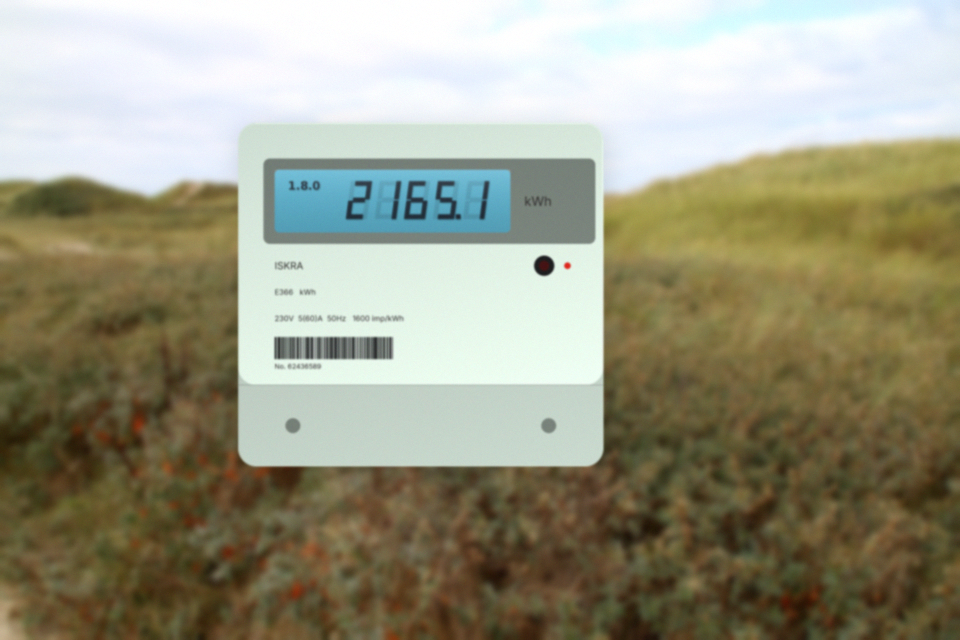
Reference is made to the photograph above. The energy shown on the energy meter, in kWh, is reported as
2165.1 kWh
